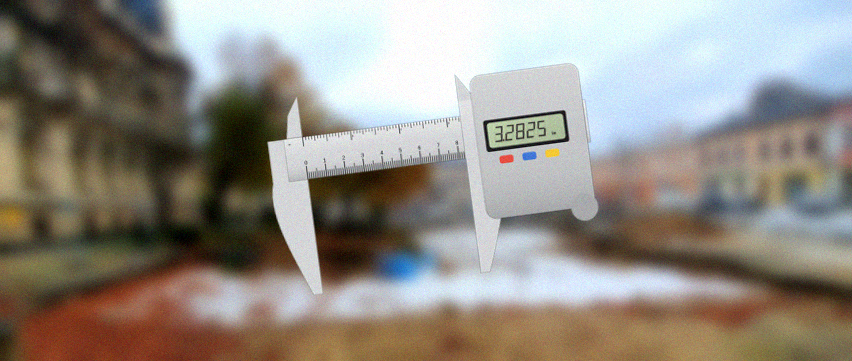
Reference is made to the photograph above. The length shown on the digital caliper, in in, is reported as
3.2825 in
